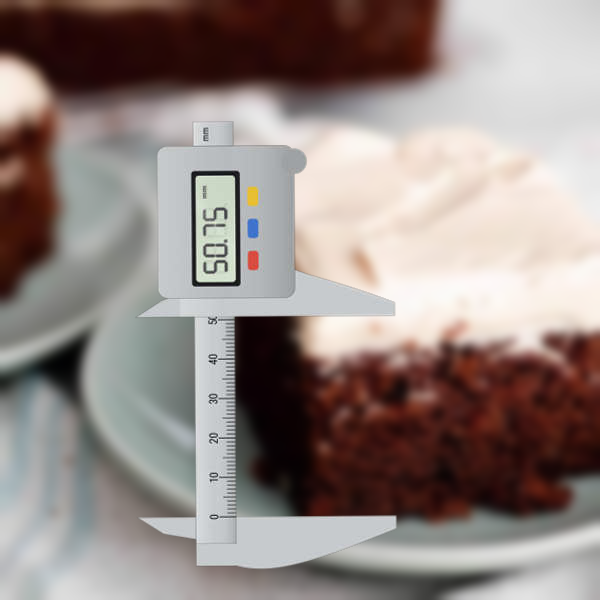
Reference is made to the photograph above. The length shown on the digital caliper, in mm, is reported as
50.75 mm
